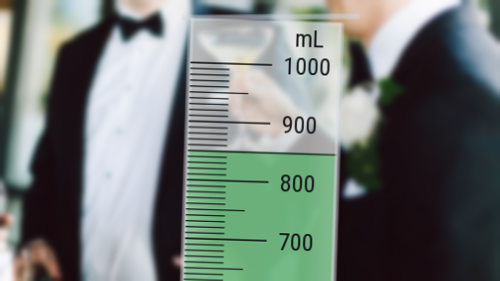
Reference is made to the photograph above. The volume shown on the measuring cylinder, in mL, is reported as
850 mL
